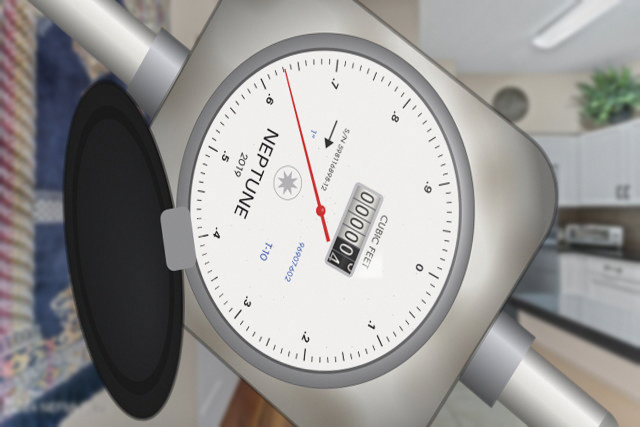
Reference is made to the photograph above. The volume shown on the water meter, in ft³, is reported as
3.63 ft³
